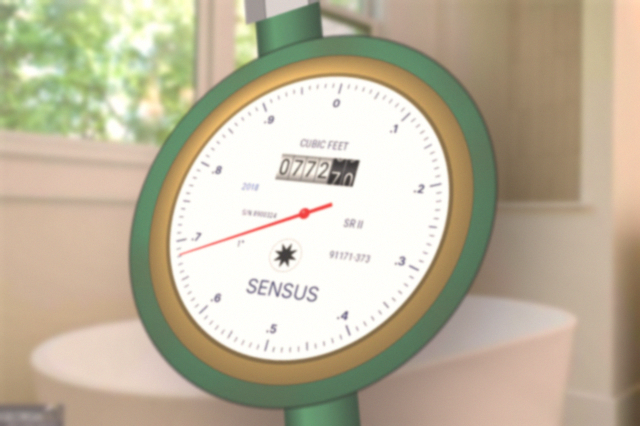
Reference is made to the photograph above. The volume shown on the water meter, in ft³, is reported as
77269.68 ft³
